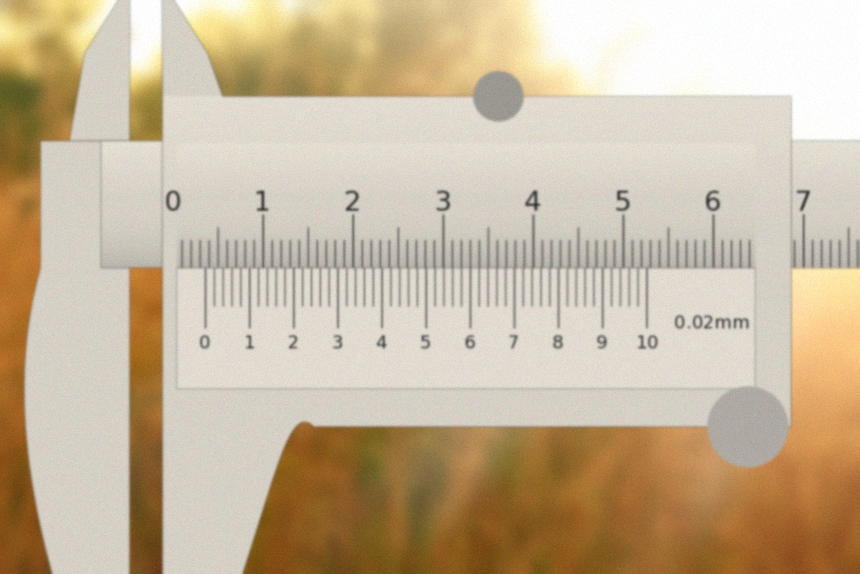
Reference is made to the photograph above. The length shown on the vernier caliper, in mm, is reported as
3.6 mm
